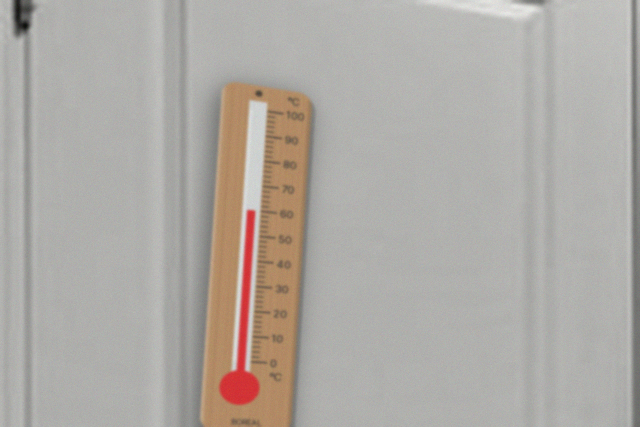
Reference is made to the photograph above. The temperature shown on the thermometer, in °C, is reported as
60 °C
